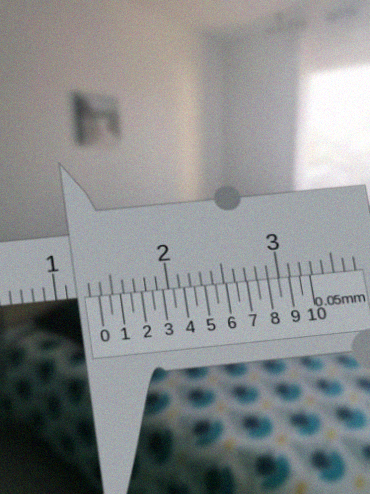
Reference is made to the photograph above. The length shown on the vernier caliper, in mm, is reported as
13.8 mm
